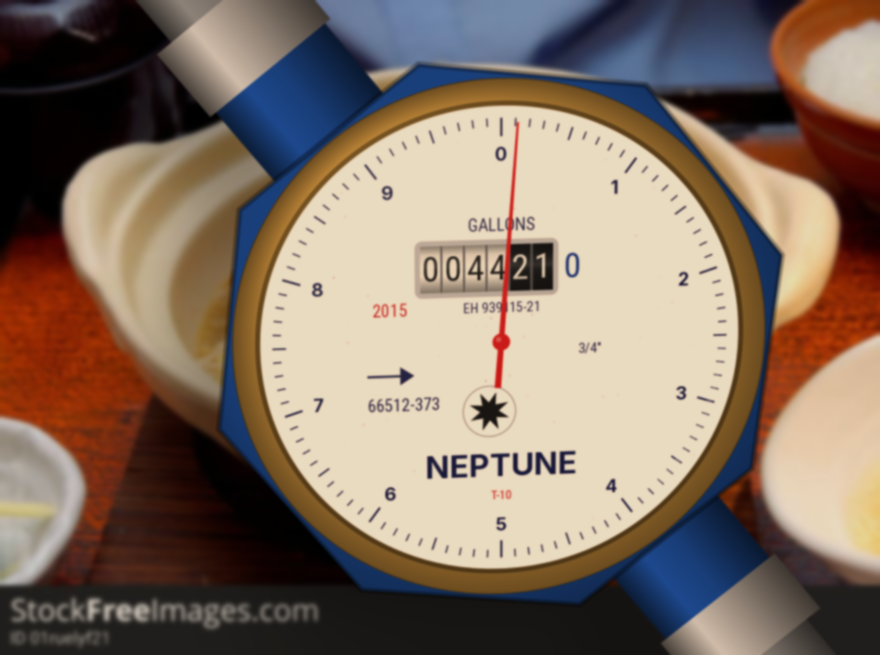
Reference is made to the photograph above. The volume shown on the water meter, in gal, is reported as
44210.1 gal
